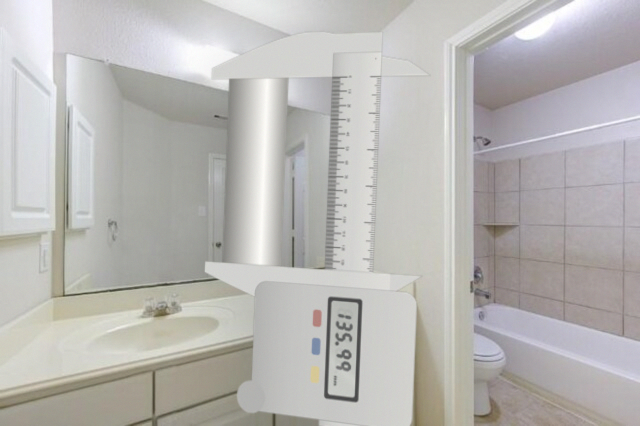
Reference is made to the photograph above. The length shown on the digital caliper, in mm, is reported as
135.99 mm
